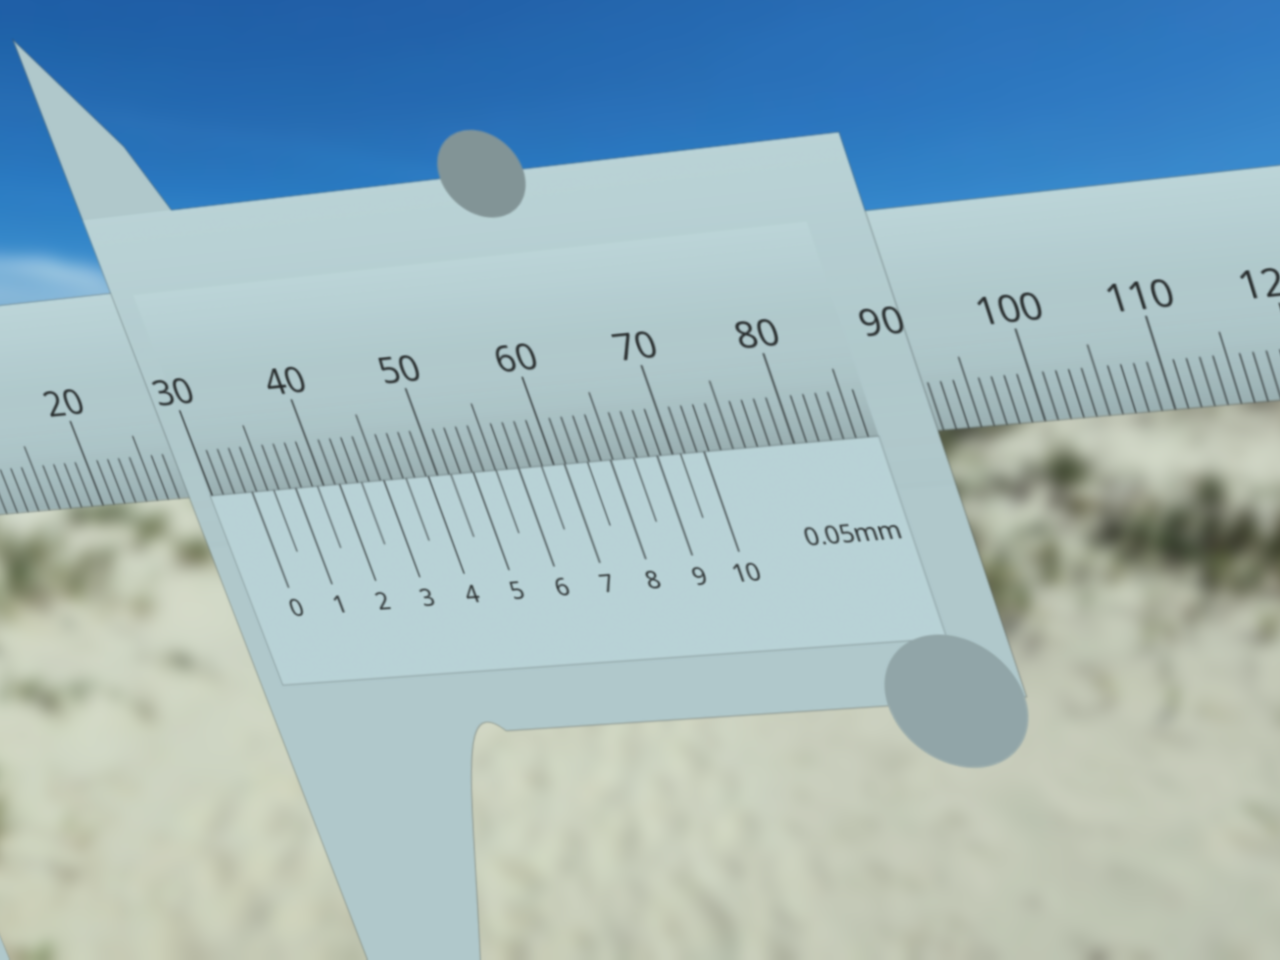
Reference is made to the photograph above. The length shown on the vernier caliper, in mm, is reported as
33.6 mm
